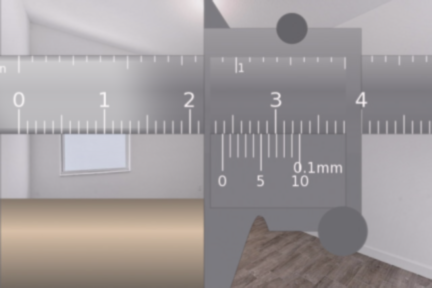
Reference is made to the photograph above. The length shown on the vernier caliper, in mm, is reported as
23.8 mm
